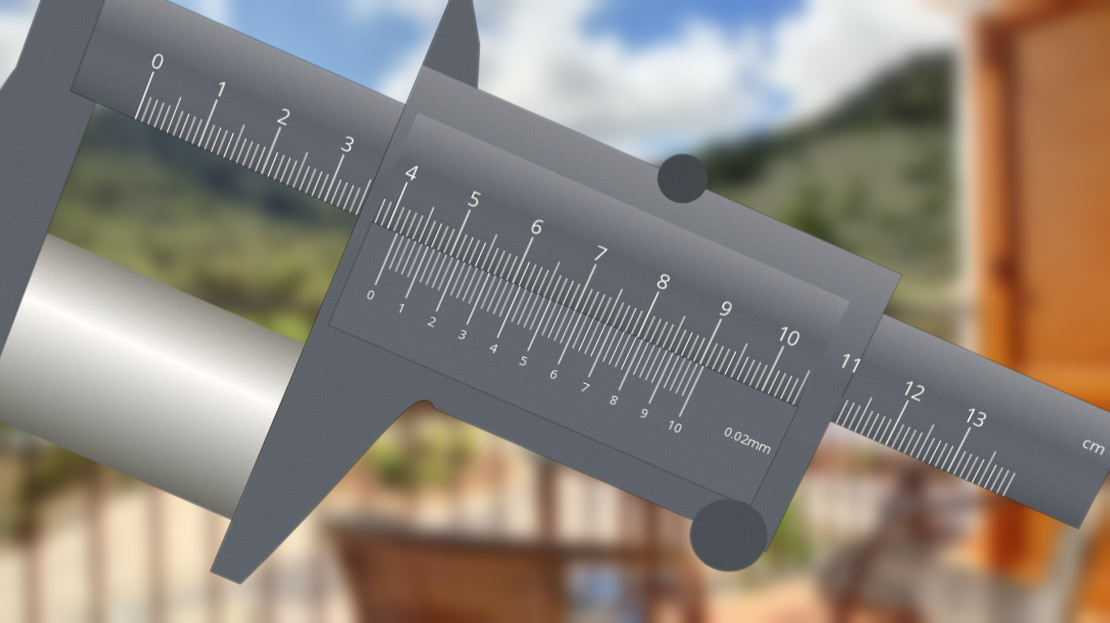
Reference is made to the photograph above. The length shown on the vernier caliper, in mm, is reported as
41.6 mm
